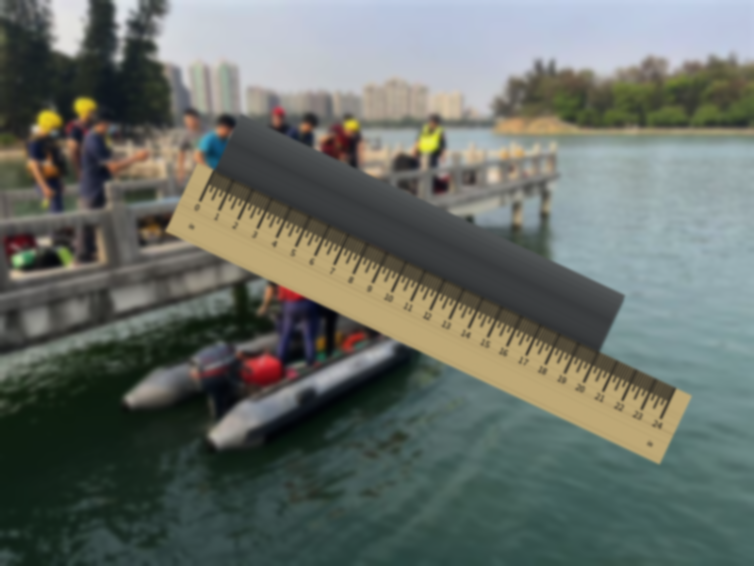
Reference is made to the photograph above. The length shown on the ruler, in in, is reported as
20 in
